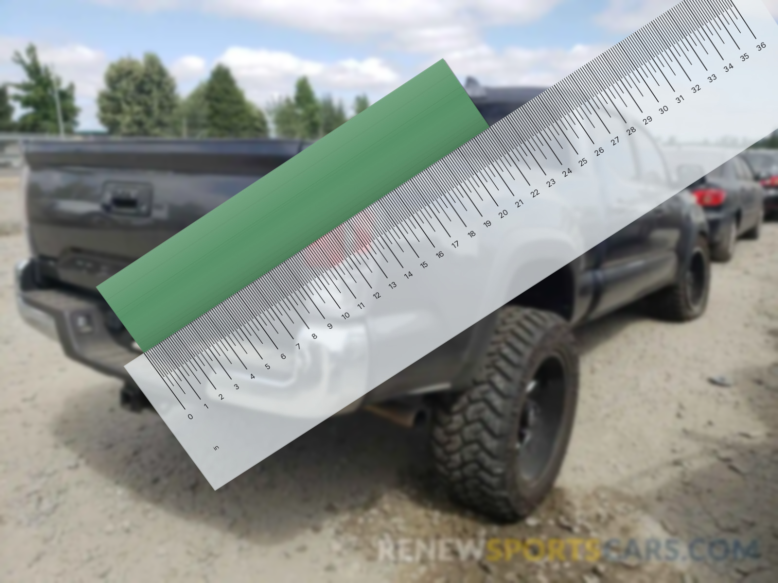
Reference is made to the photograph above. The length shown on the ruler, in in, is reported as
22 in
